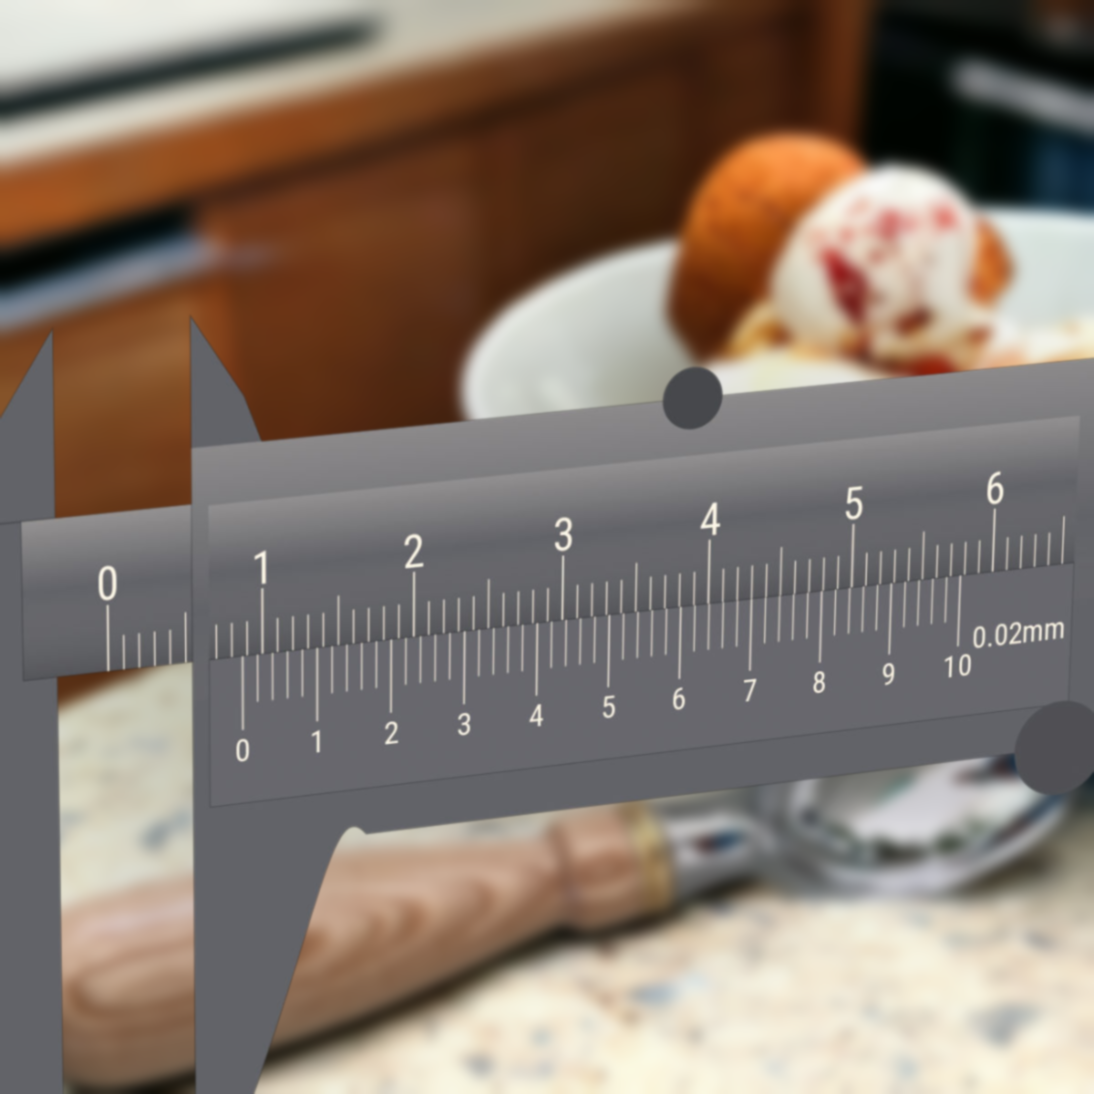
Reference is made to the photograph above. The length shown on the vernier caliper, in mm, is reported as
8.7 mm
